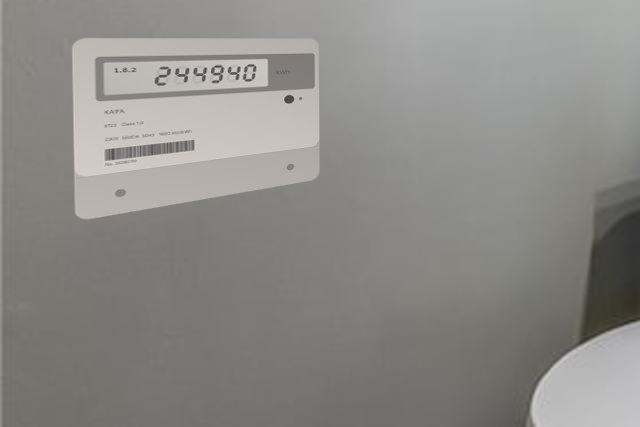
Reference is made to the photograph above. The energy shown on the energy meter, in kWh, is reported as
244940 kWh
